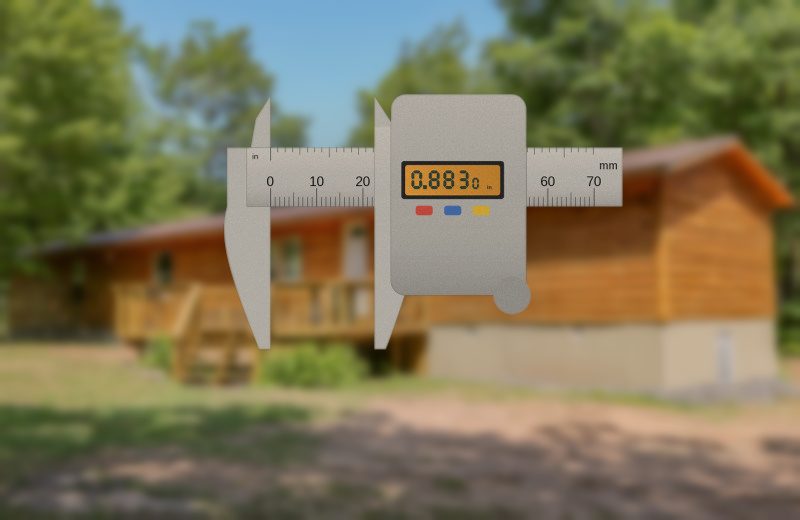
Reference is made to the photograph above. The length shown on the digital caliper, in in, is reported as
0.8830 in
